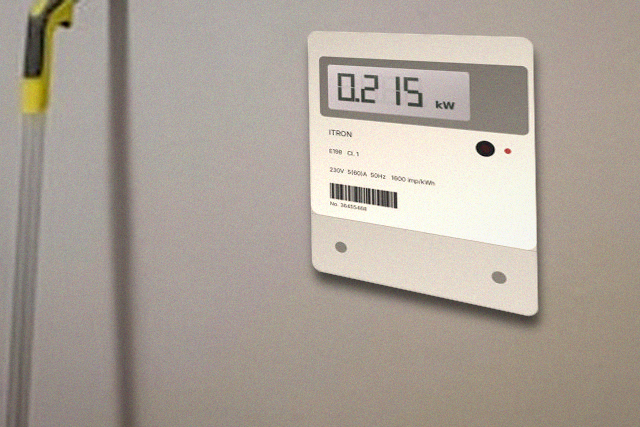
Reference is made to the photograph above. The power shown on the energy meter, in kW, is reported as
0.215 kW
